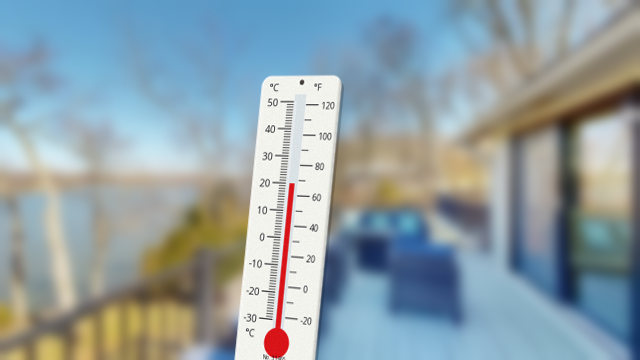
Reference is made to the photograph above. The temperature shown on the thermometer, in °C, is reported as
20 °C
